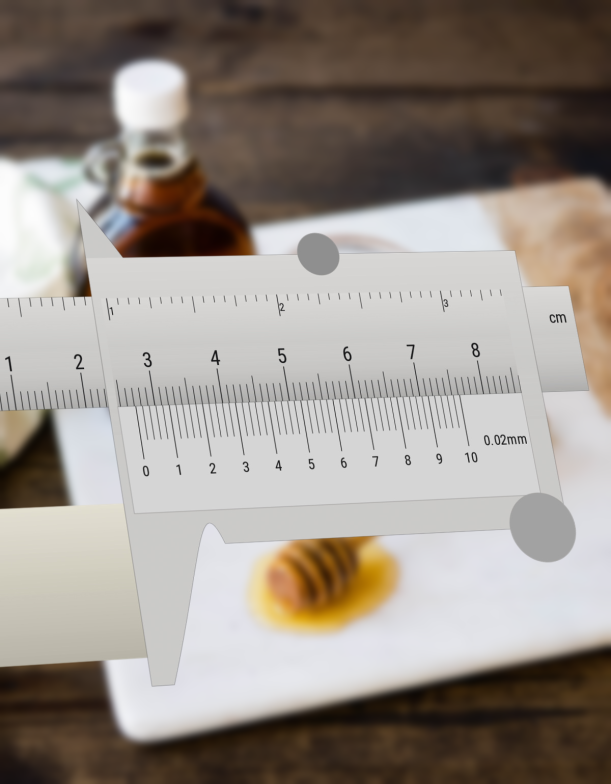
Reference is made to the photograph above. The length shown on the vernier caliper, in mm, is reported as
27.2 mm
